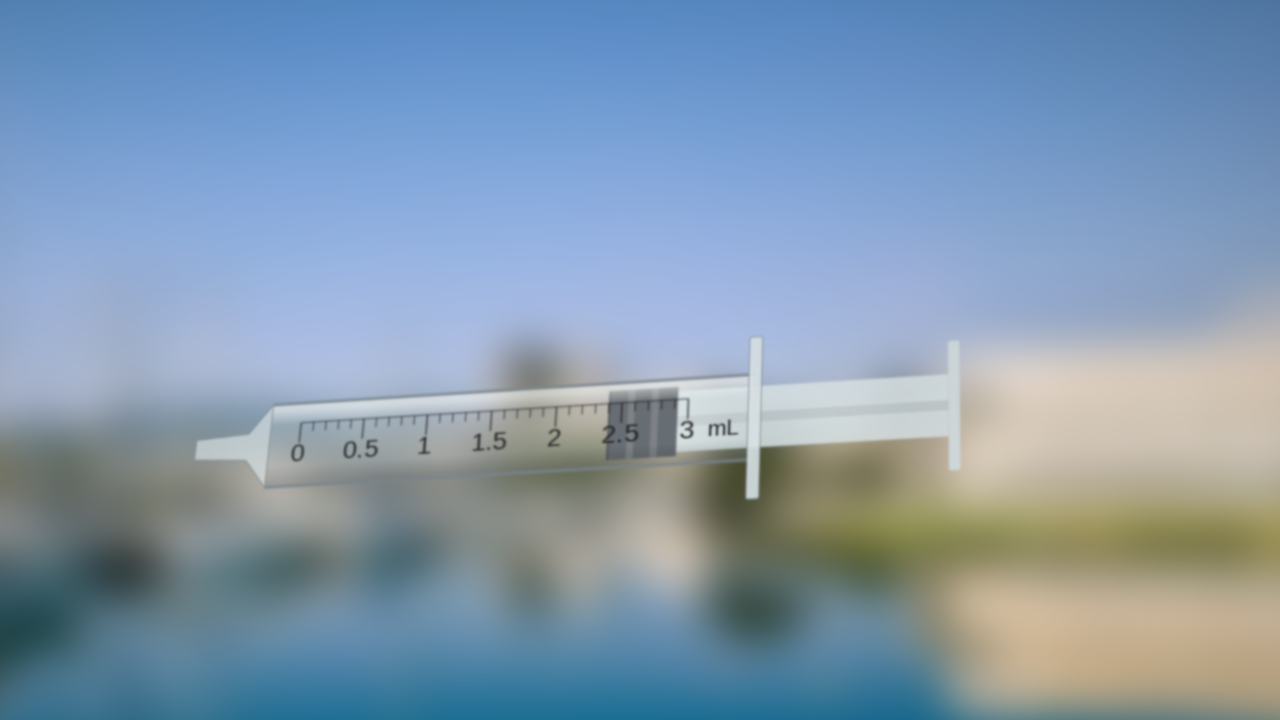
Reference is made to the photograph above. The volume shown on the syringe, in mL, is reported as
2.4 mL
